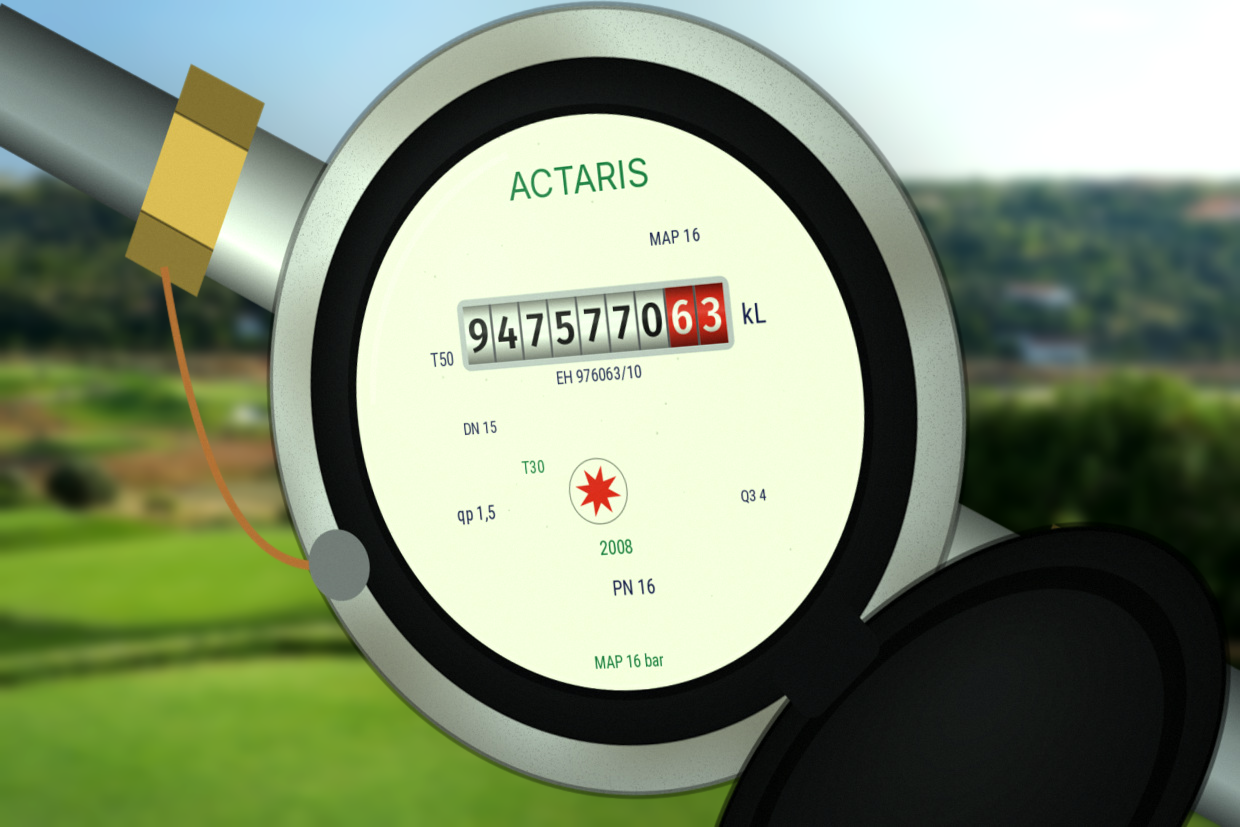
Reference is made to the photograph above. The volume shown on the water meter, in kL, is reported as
9475770.63 kL
